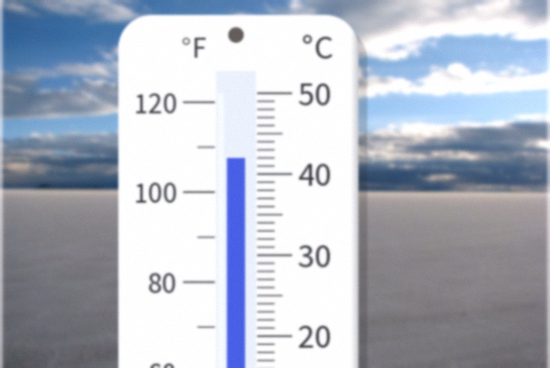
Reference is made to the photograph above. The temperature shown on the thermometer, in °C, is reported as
42 °C
